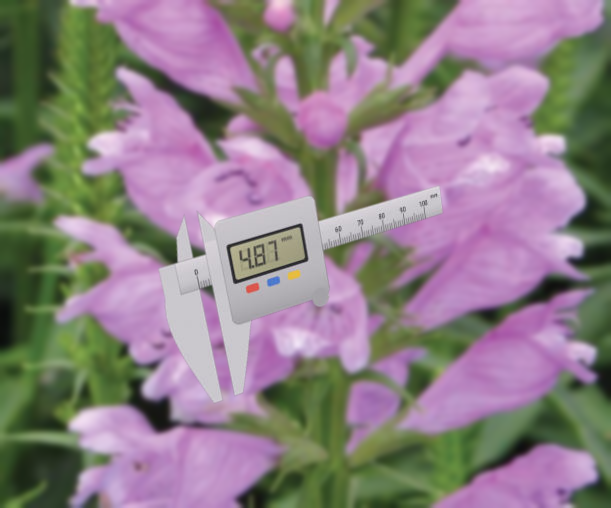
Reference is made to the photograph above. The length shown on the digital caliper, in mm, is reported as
4.87 mm
